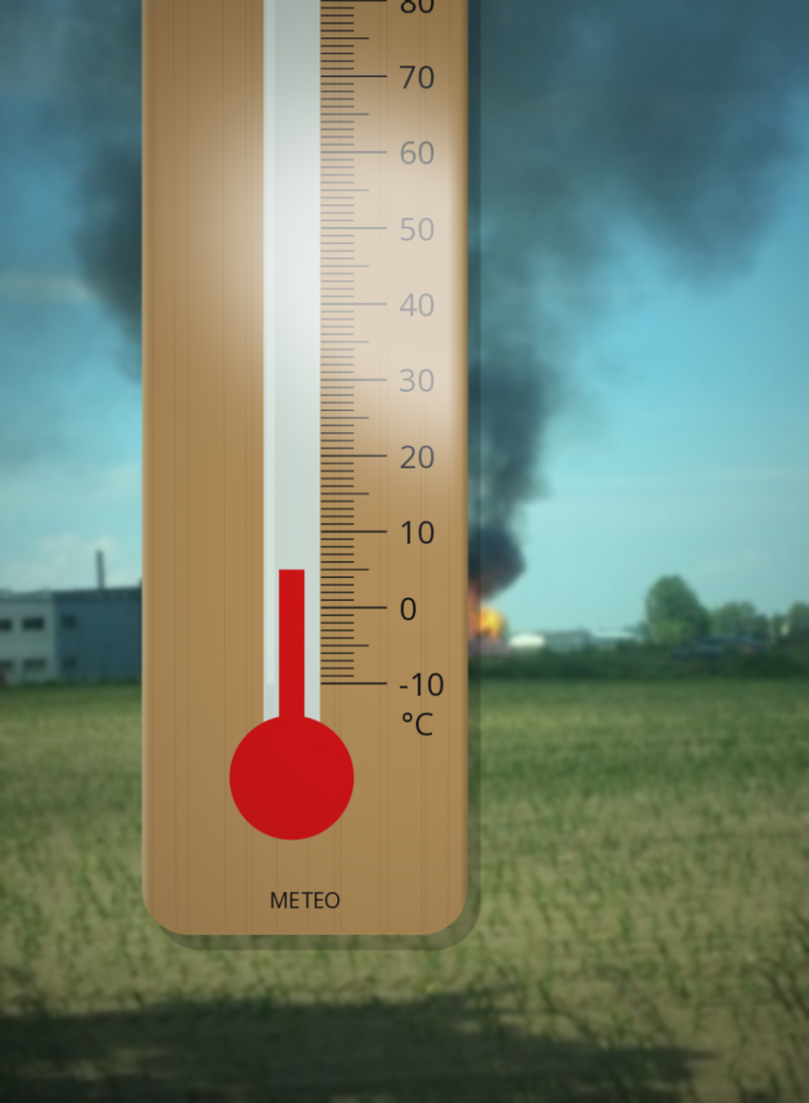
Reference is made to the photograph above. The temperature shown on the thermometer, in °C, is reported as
5 °C
